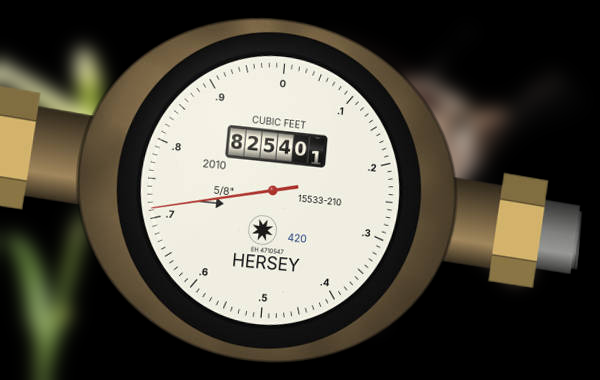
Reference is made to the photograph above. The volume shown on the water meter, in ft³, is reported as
825400.71 ft³
